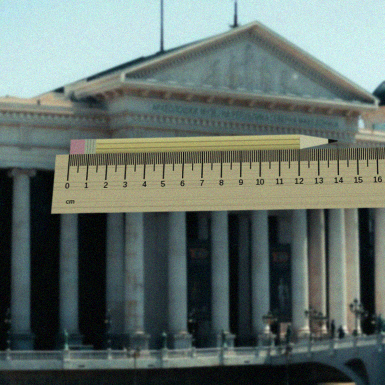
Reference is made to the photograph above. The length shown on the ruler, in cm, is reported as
14 cm
